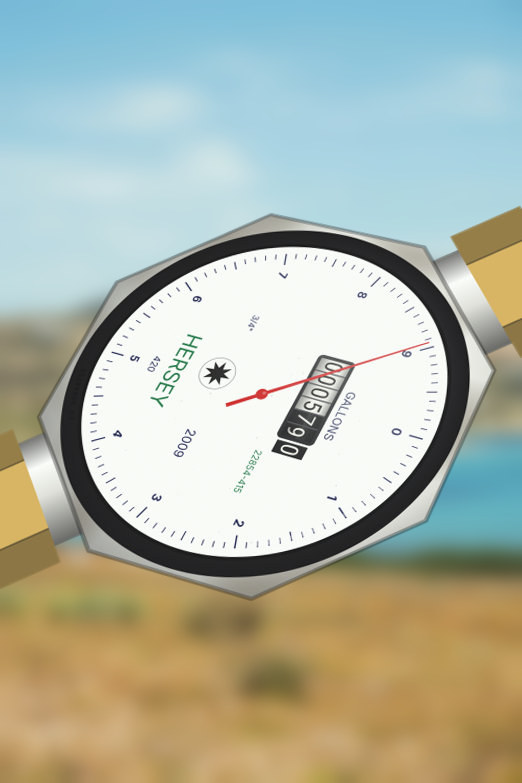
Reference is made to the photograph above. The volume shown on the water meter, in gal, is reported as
5788.9 gal
